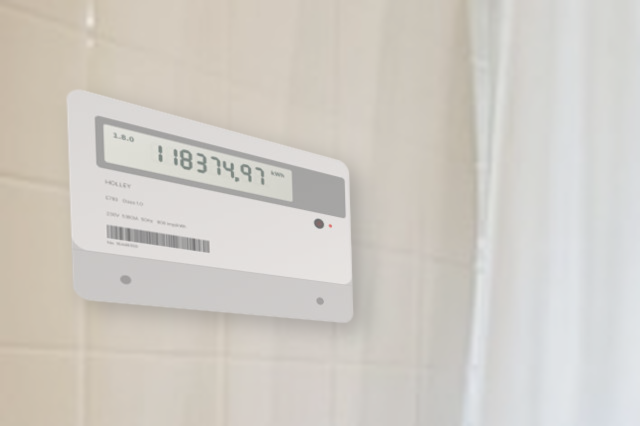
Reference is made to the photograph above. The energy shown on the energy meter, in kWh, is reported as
118374.97 kWh
